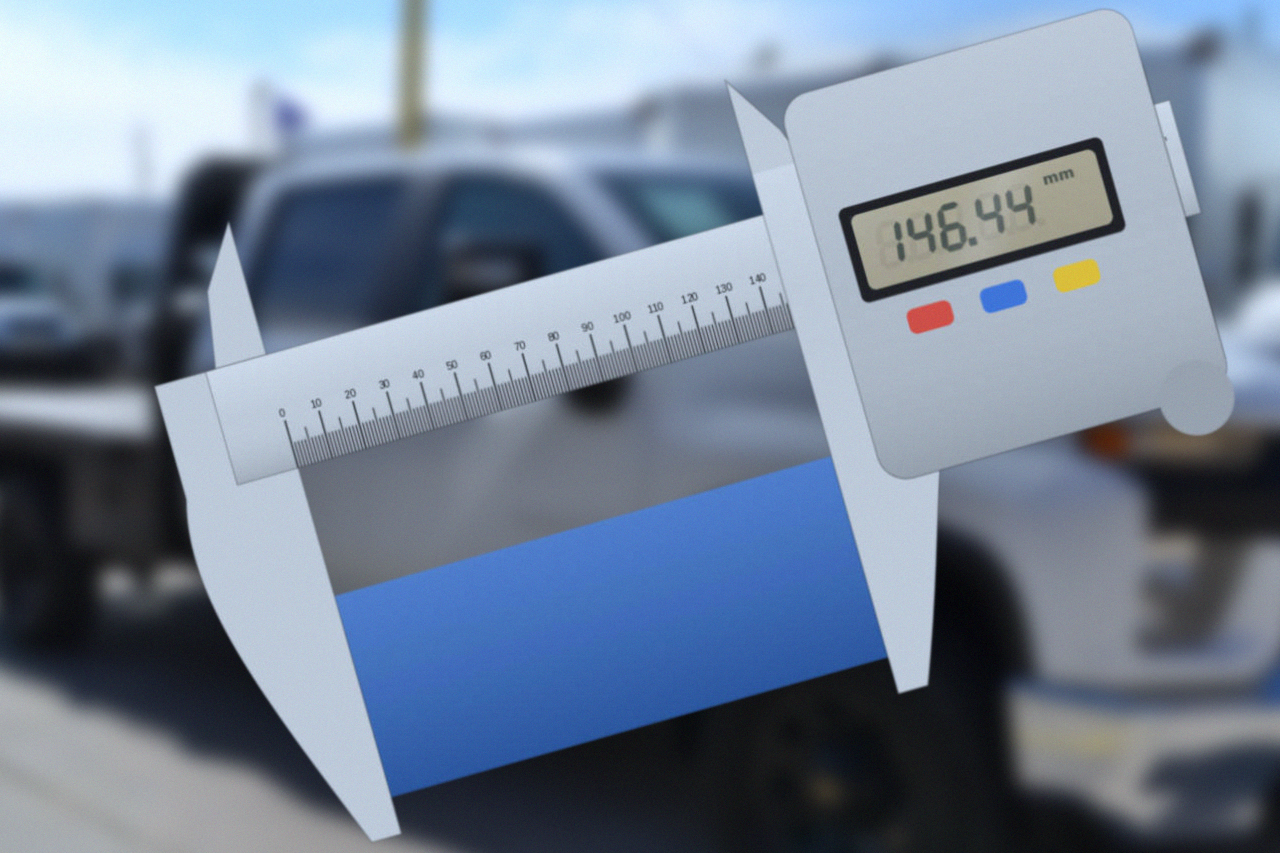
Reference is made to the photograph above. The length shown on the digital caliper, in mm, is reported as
146.44 mm
